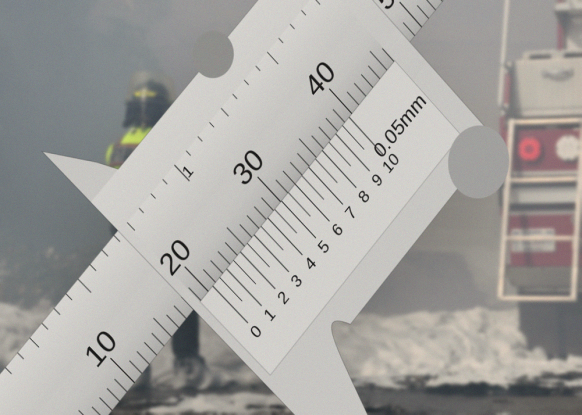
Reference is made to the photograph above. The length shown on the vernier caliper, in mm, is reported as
20.6 mm
